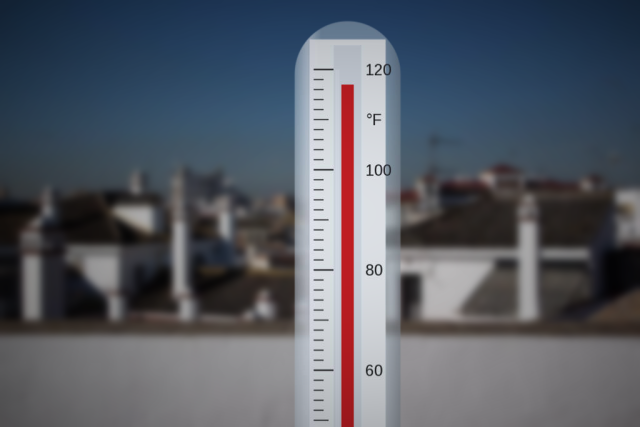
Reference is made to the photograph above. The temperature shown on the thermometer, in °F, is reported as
117 °F
